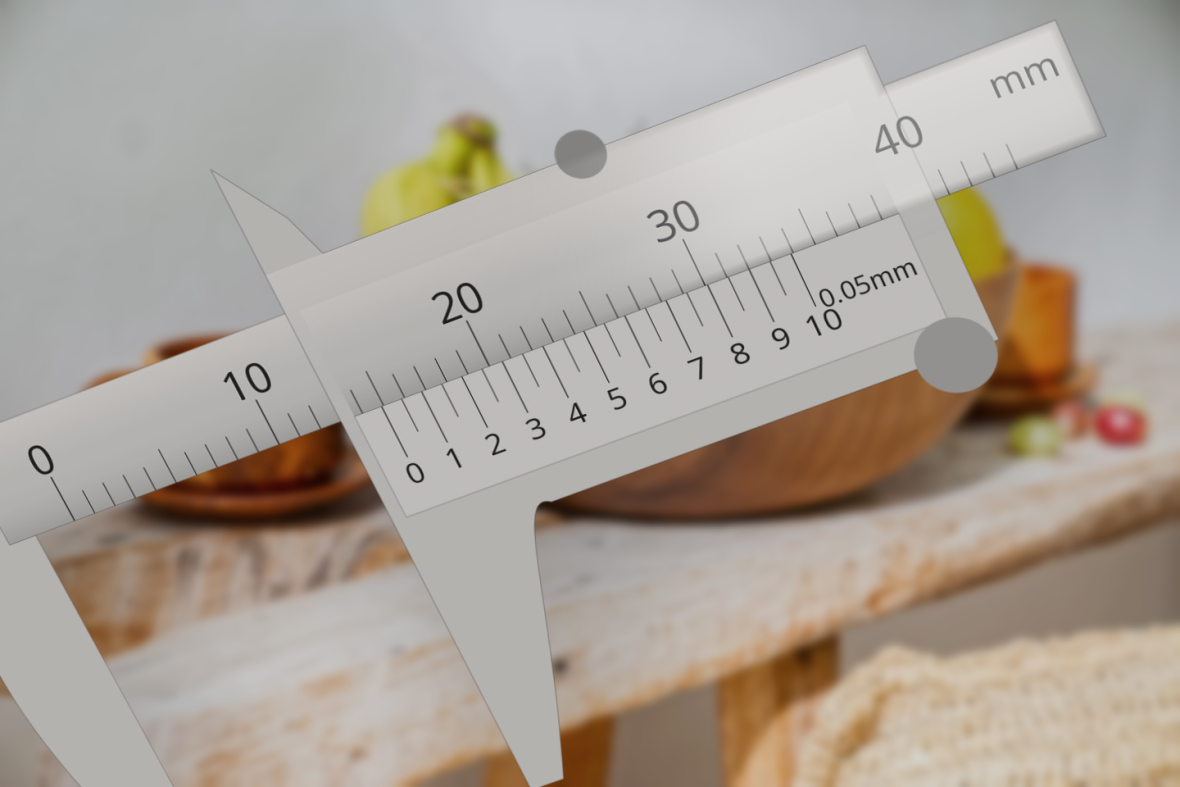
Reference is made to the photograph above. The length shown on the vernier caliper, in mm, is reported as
14.90 mm
